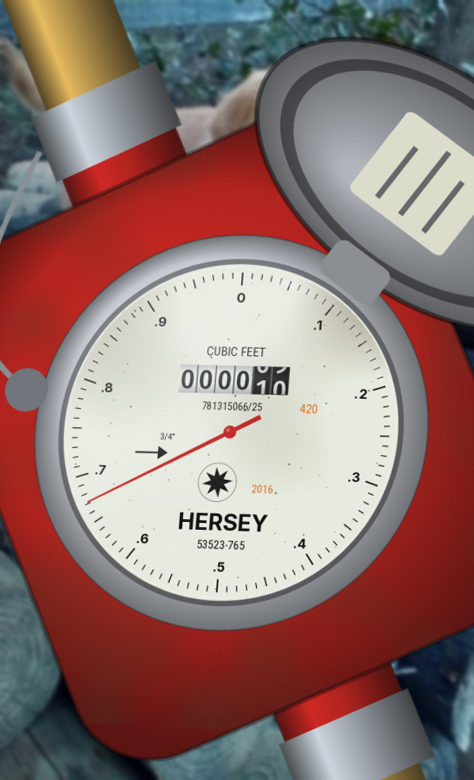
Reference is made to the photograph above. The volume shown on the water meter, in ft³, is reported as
9.67 ft³
